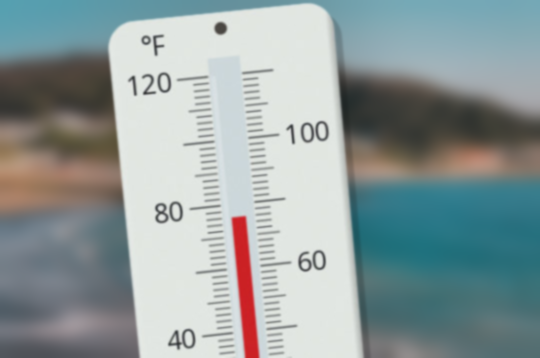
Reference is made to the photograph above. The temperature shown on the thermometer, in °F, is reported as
76 °F
